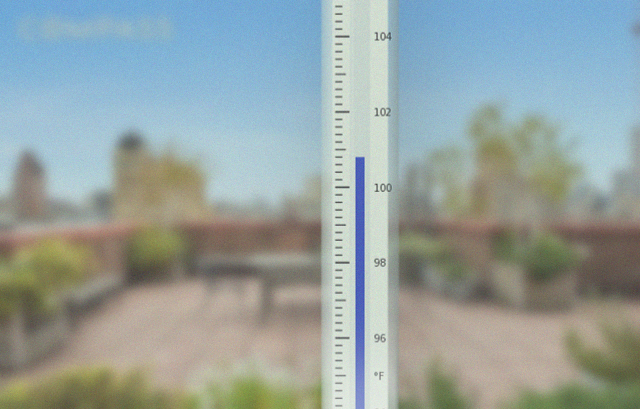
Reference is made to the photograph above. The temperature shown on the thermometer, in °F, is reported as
100.8 °F
